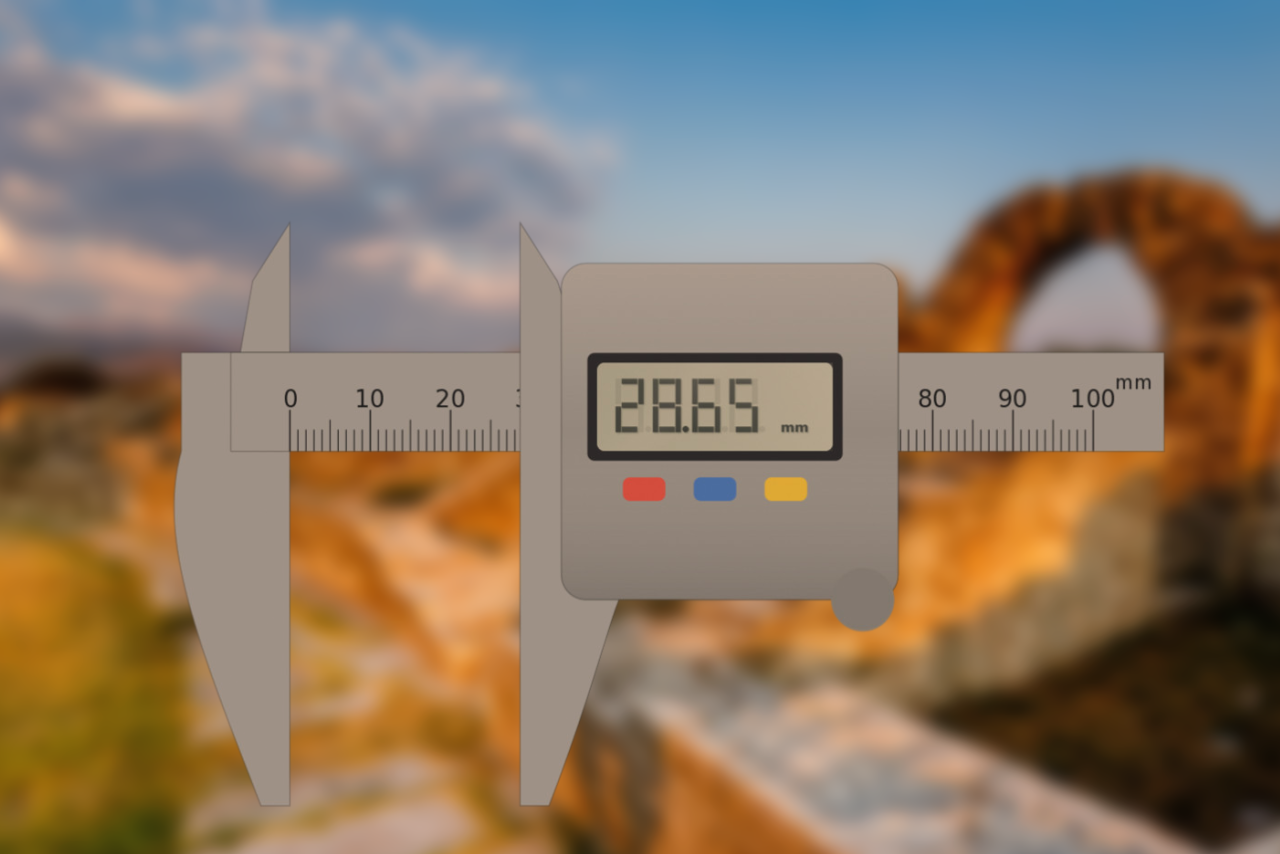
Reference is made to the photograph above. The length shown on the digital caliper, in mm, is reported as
28.65 mm
